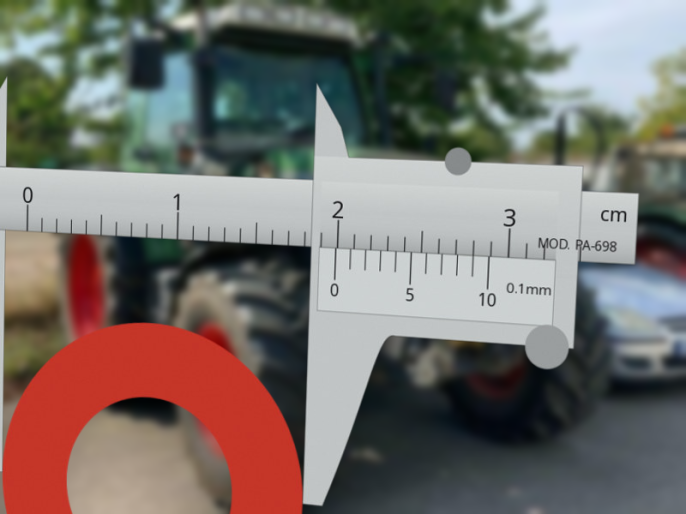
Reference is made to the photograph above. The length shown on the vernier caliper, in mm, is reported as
19.9 mm
